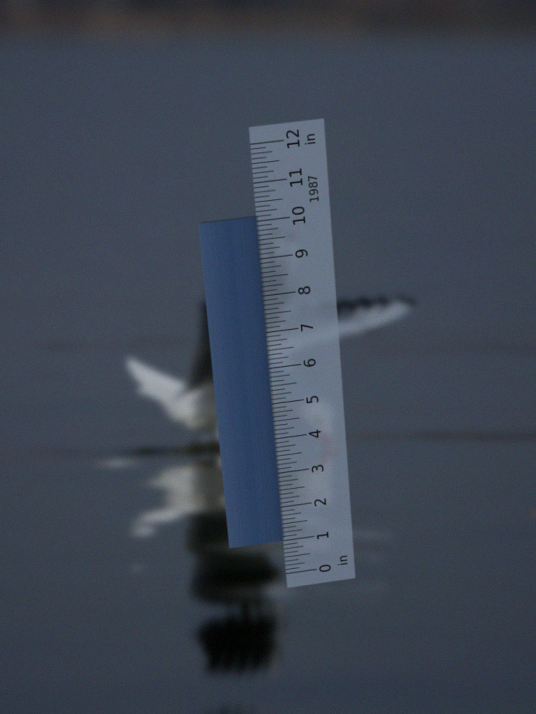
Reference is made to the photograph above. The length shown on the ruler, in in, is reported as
9.125 in
